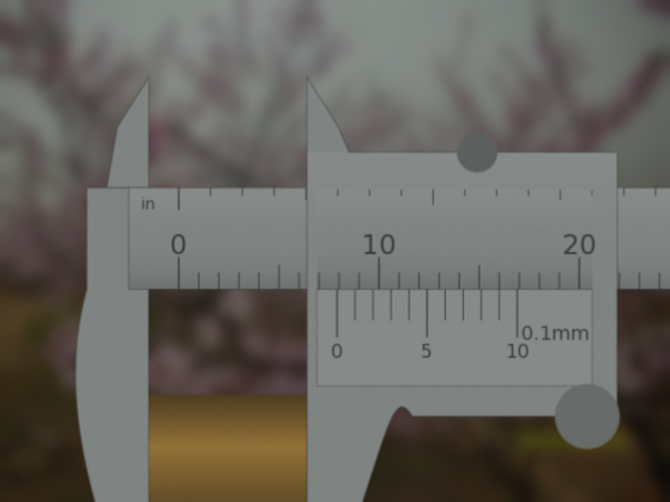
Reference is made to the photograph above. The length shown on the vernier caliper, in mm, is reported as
7.9 mm
